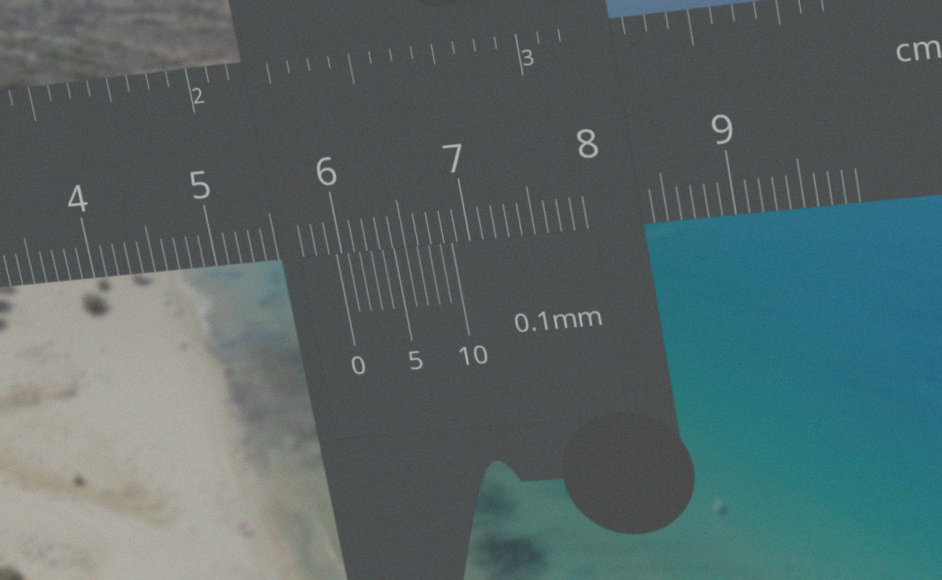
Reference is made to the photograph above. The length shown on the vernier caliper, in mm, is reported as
59.6 mm
